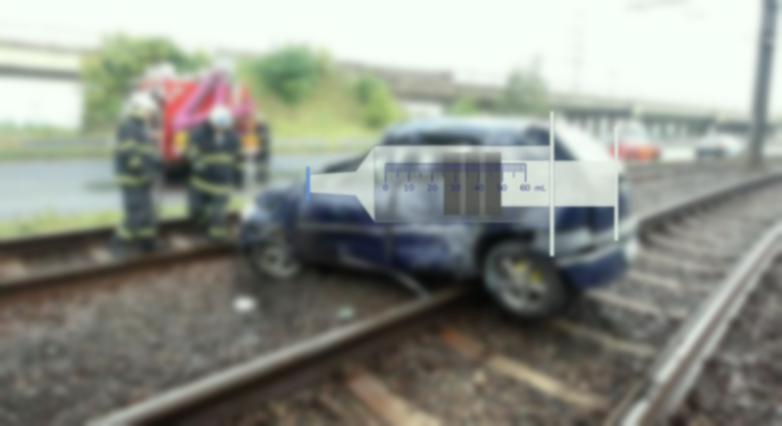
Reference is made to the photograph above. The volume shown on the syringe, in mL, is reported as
25 mL
